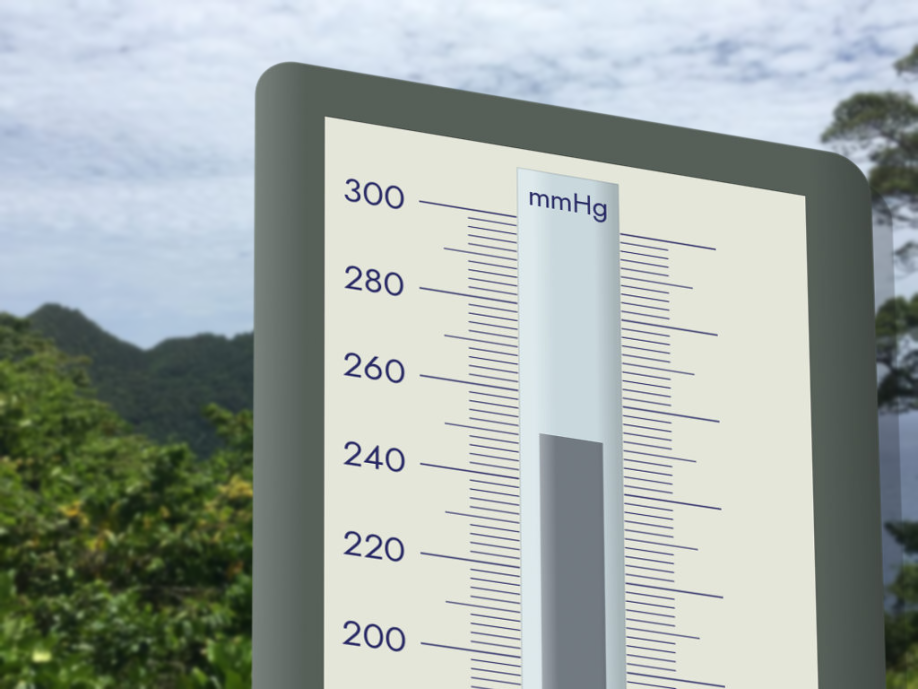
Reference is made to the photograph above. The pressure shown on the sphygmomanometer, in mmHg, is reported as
251 mmHg
